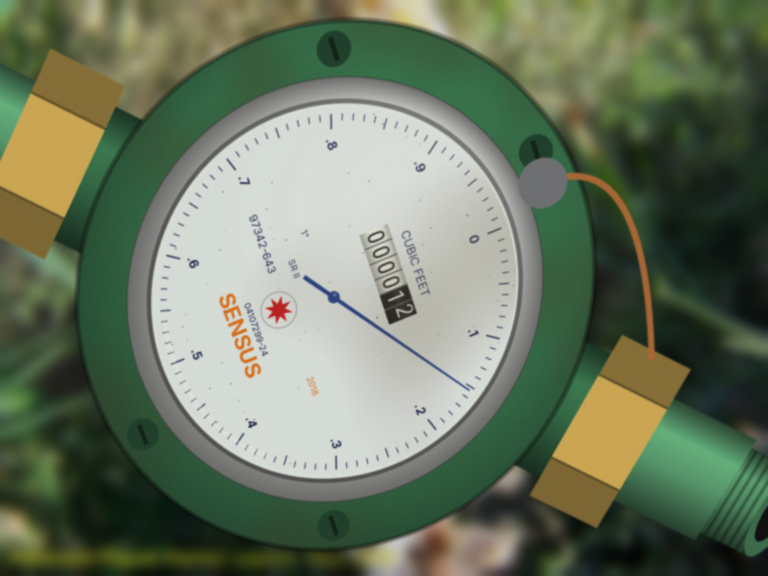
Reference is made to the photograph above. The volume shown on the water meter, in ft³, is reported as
12.15 ft³
